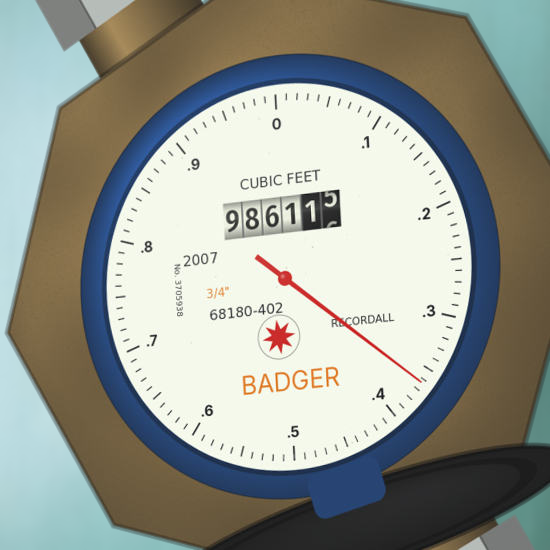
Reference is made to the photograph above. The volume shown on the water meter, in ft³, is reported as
986115.36 ft³
